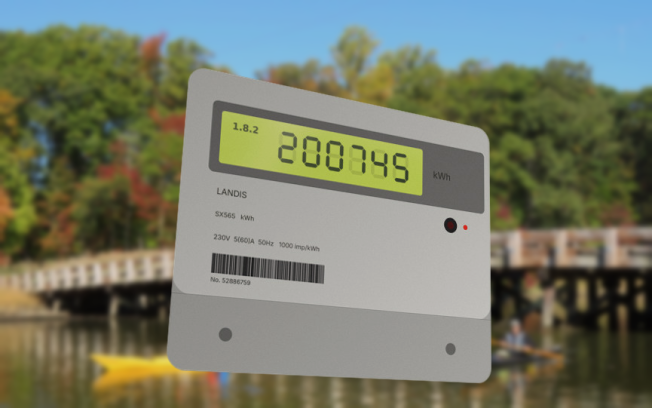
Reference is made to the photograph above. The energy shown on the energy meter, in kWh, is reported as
200745 kWh
